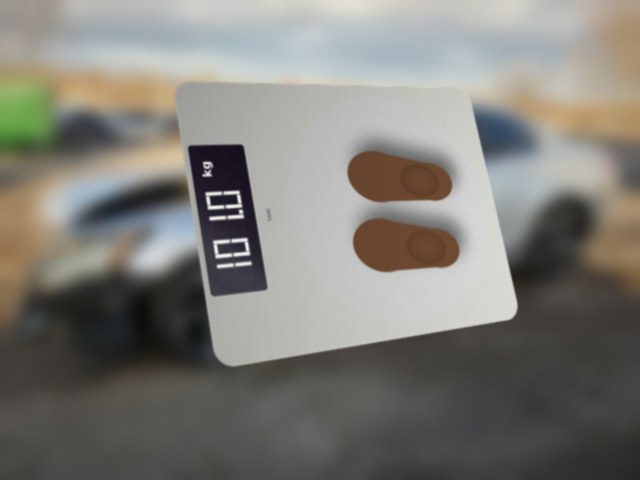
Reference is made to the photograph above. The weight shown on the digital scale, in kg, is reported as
101.0 kg
